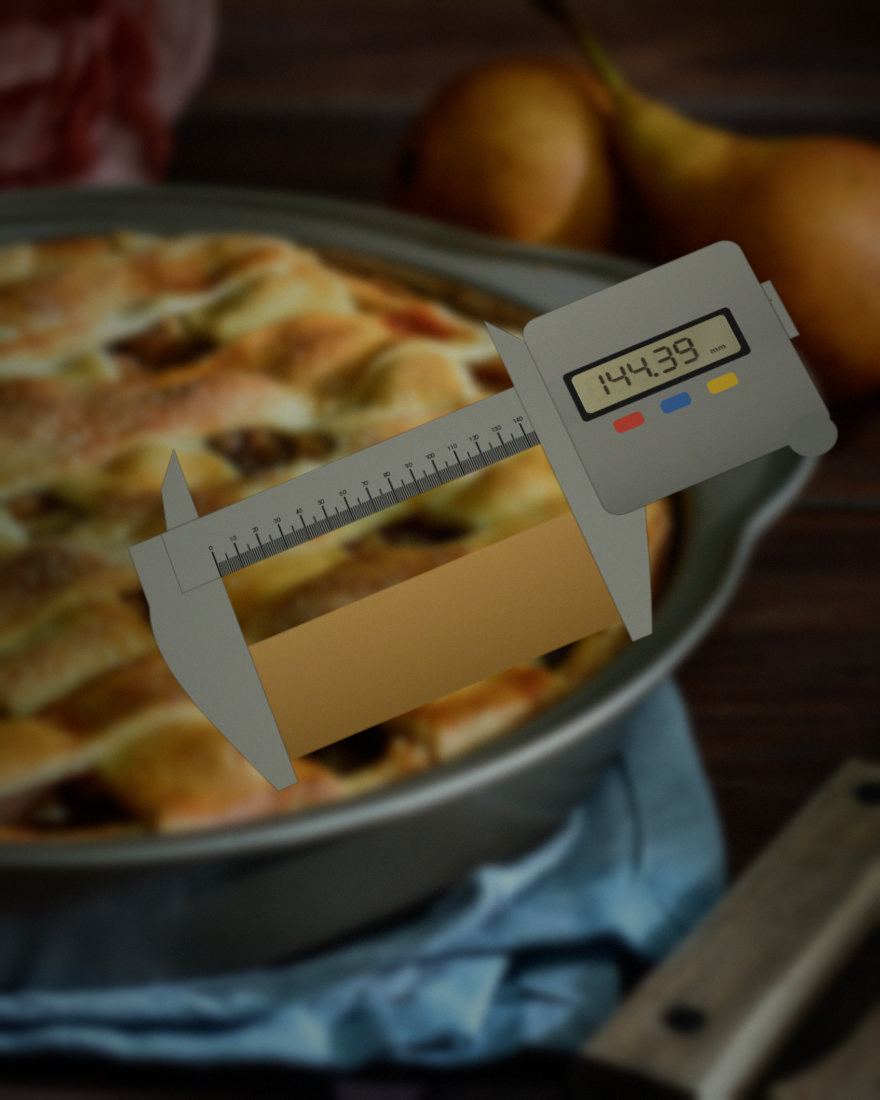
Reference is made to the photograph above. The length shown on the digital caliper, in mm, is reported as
144.39 mm
